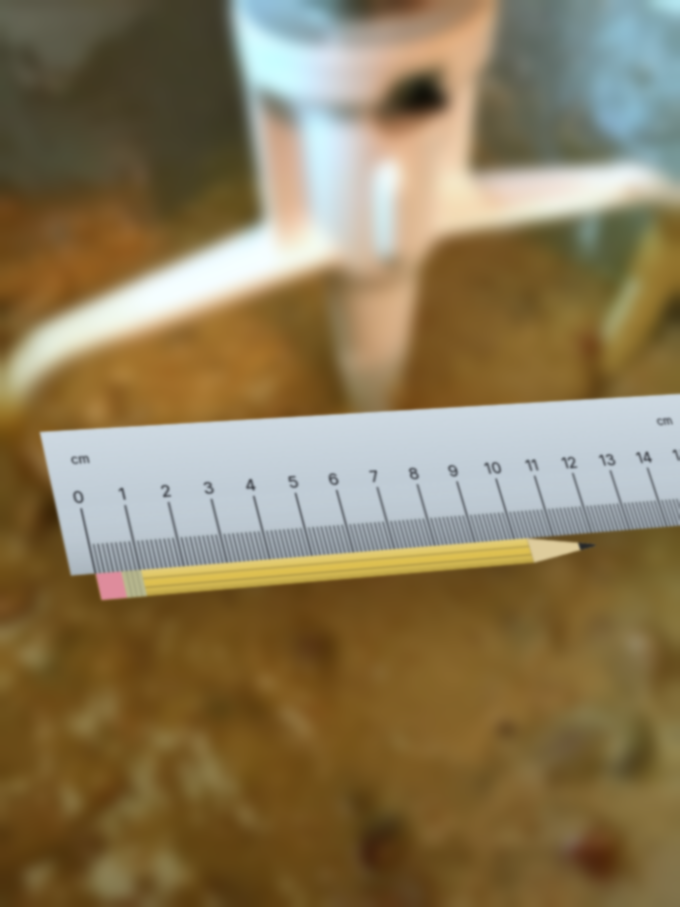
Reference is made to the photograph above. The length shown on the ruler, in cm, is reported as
12 cm
